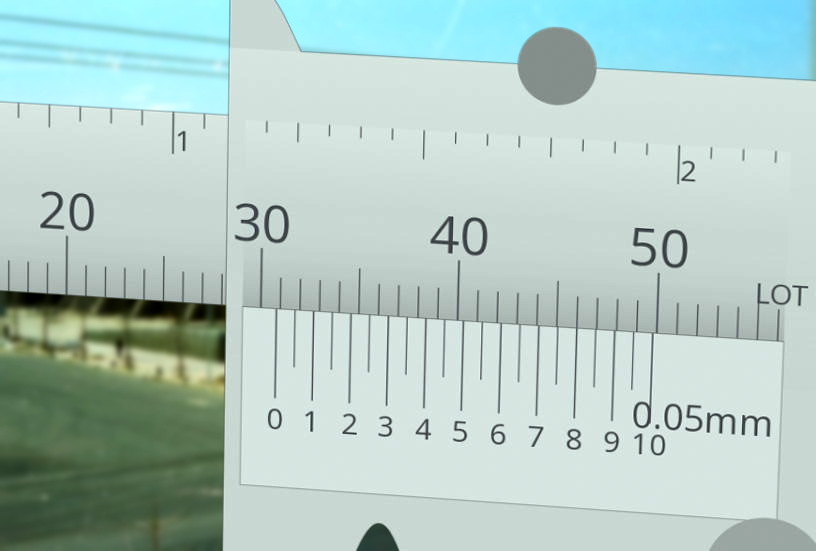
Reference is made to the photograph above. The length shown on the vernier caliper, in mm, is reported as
30.8 mm
